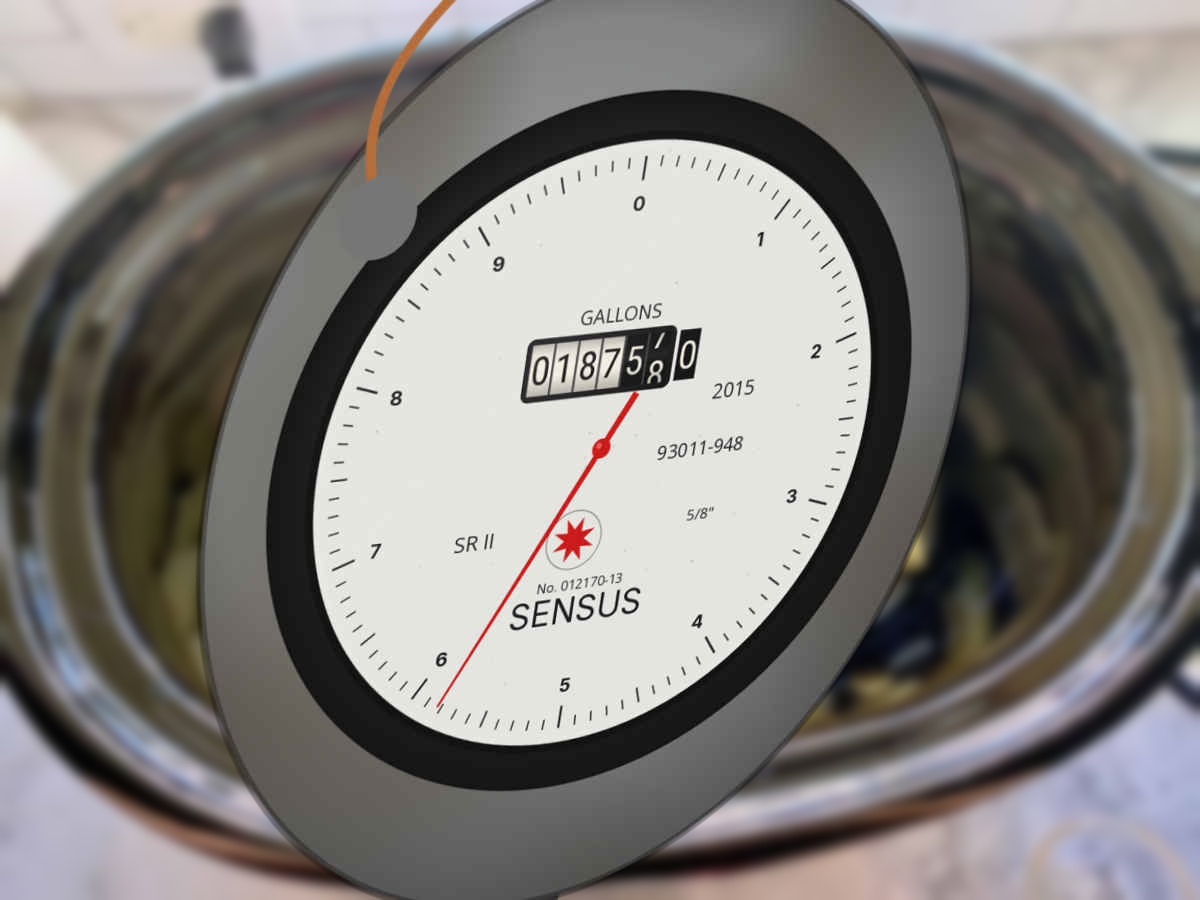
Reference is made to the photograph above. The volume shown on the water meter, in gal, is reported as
187575.8 gal
